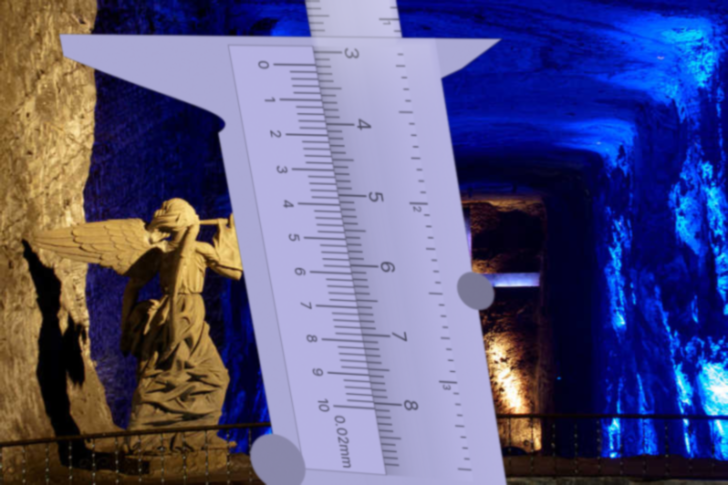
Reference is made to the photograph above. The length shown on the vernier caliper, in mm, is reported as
31.8 mm
